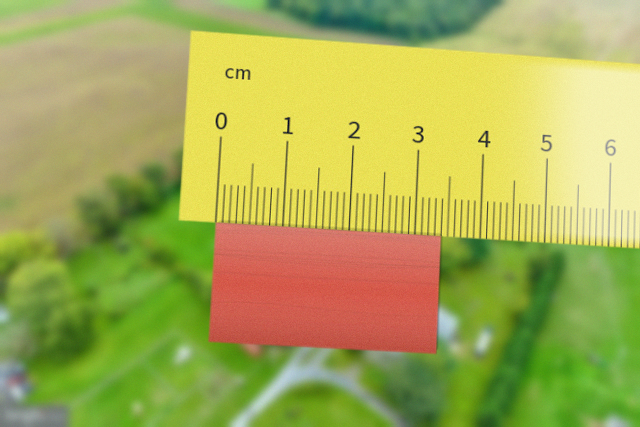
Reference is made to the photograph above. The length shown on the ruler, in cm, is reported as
3.4 cm
